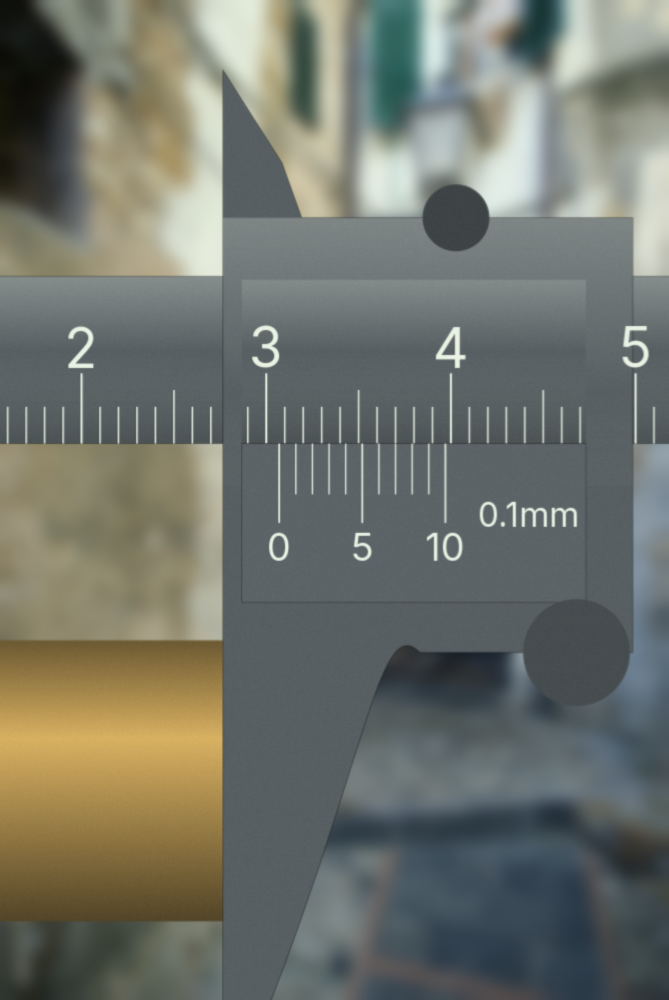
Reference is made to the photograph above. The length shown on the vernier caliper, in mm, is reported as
30.7 mm
